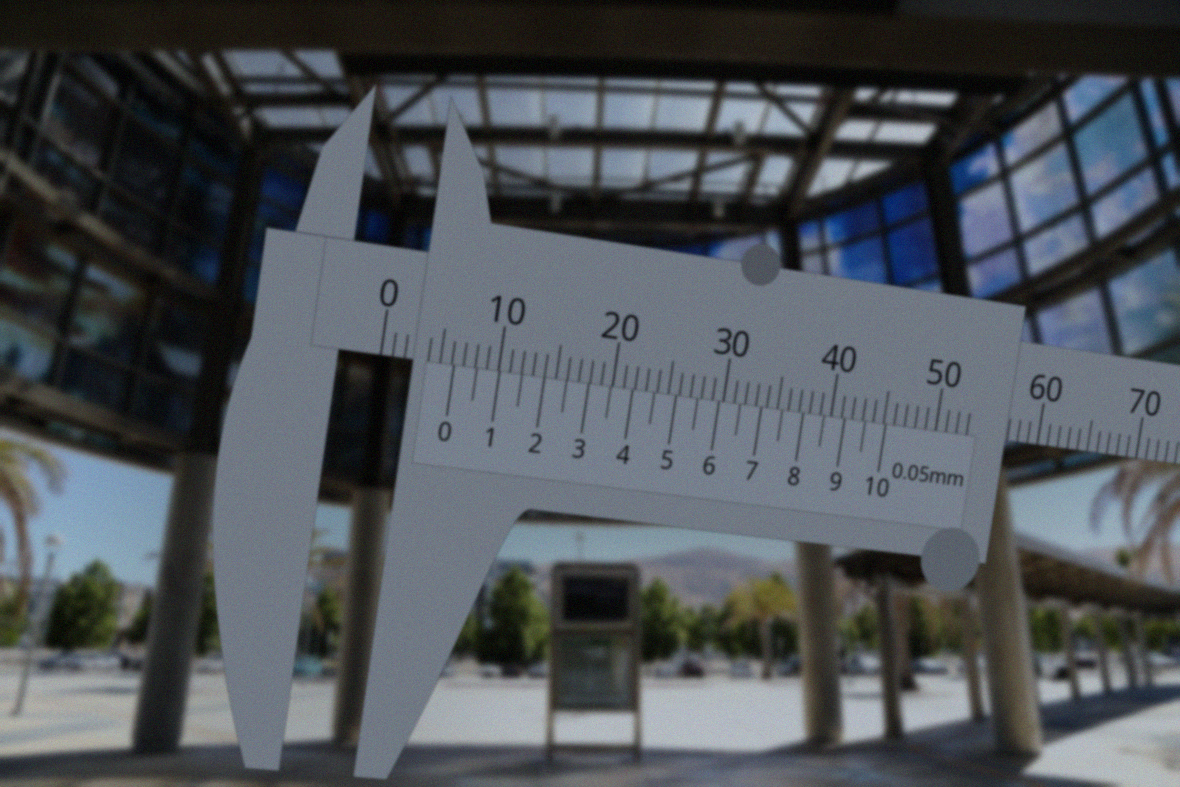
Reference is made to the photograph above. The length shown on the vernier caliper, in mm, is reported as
6.2 mm
